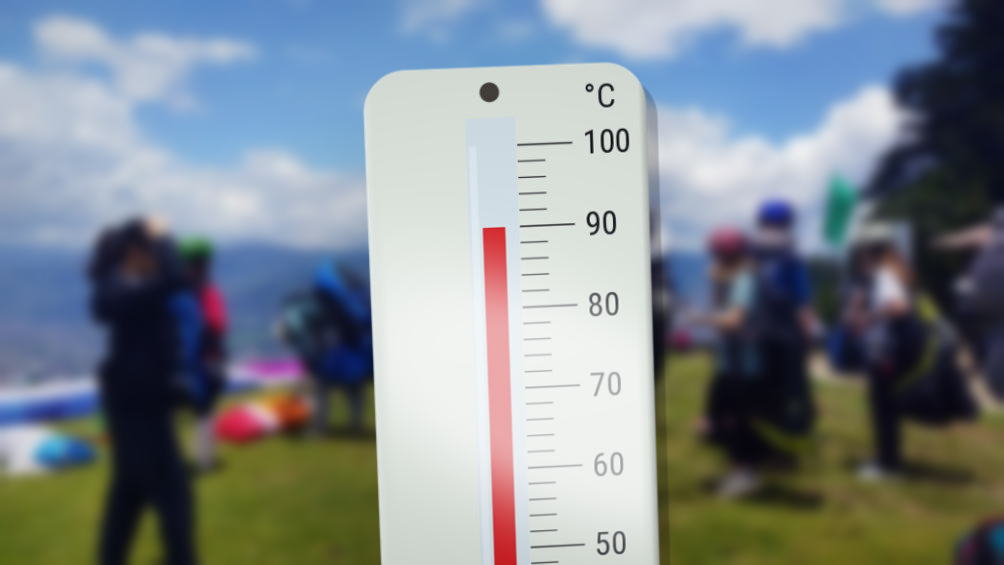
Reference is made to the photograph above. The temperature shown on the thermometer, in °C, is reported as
90 °C
